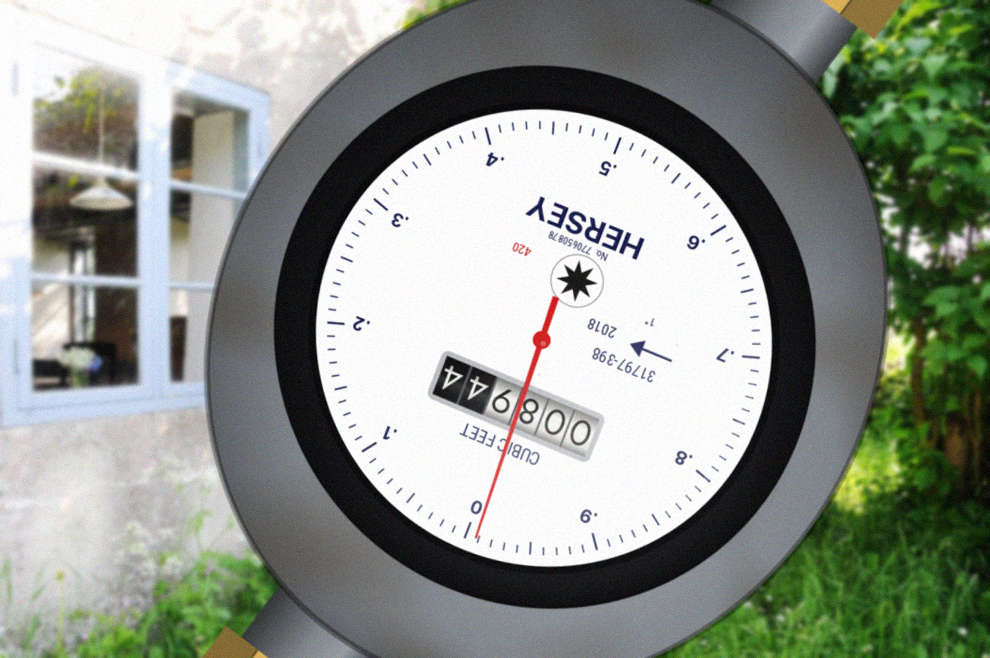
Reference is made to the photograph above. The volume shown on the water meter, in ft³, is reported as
8943.99 ft³
